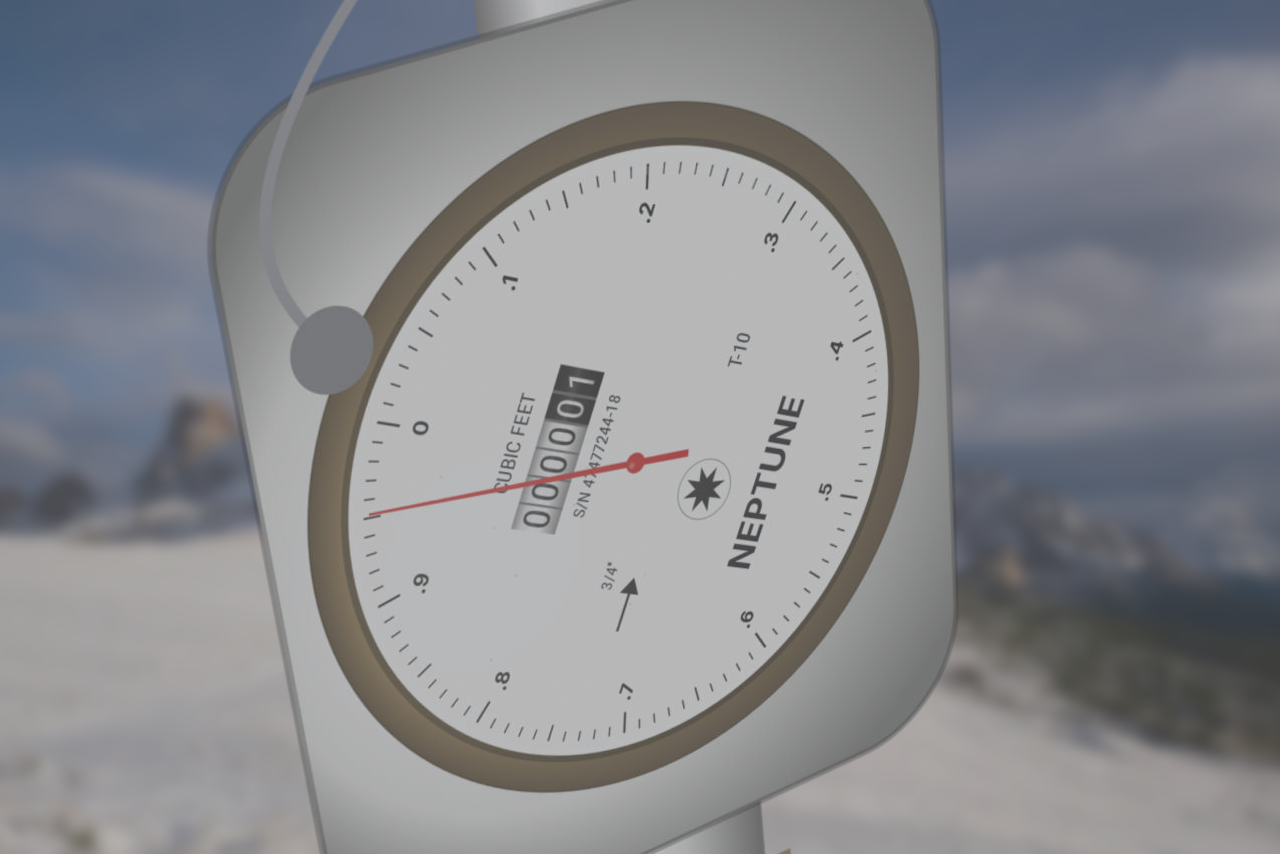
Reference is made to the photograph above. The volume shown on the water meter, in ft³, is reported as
0.95 ft³
